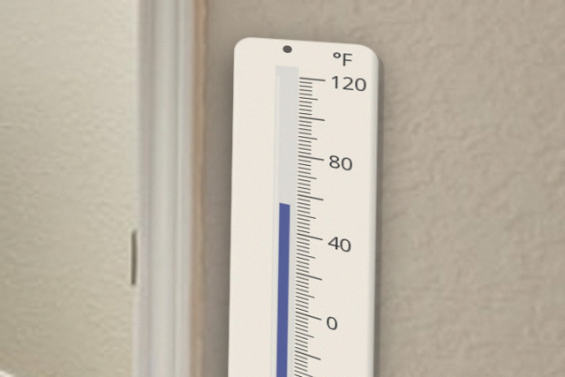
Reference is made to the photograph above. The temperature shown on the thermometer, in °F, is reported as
54 °F
